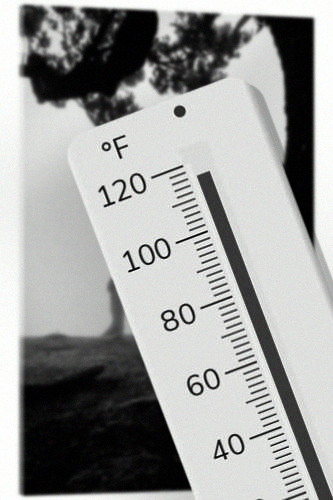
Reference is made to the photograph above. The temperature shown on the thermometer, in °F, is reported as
116 °F
